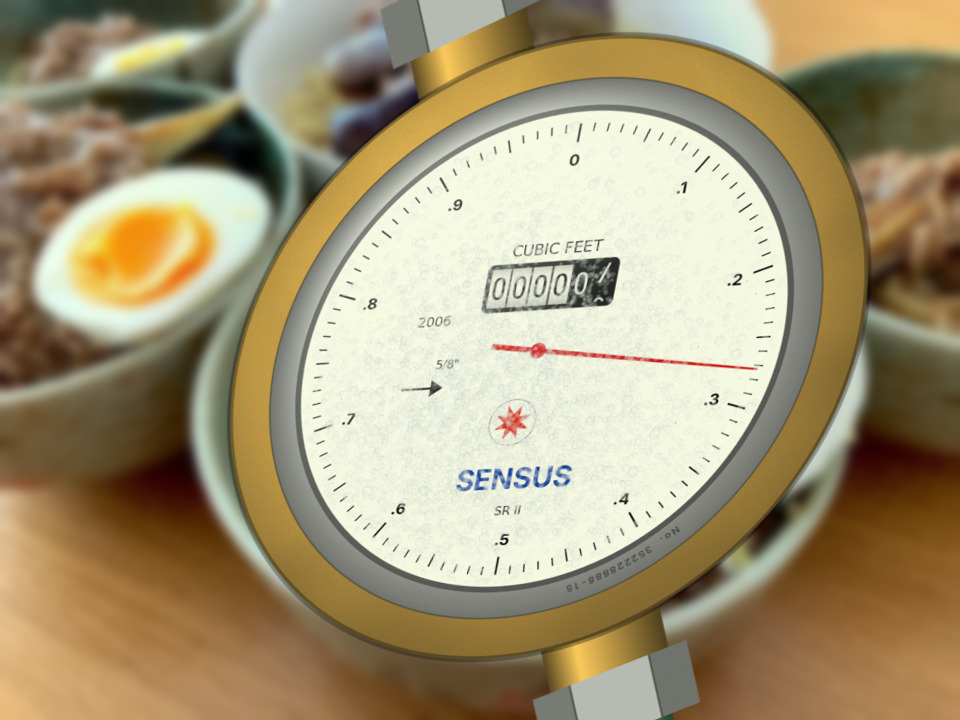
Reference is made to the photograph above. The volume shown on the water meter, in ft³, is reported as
7.27 ft³
